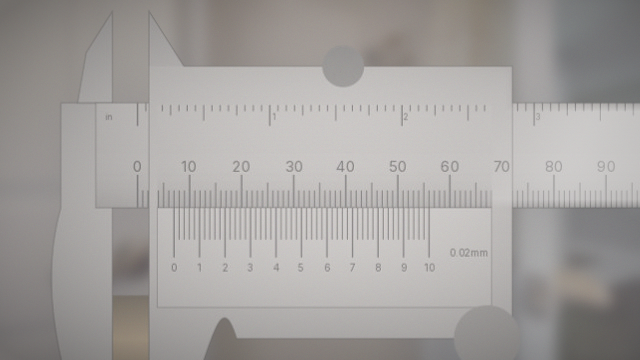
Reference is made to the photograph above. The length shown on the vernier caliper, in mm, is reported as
7.0 mm
